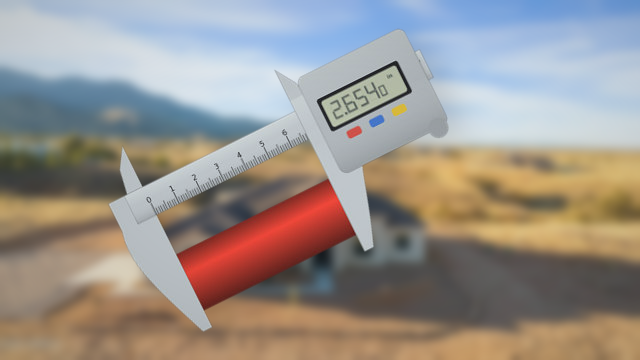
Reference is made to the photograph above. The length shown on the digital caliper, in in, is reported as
2.6540 in
